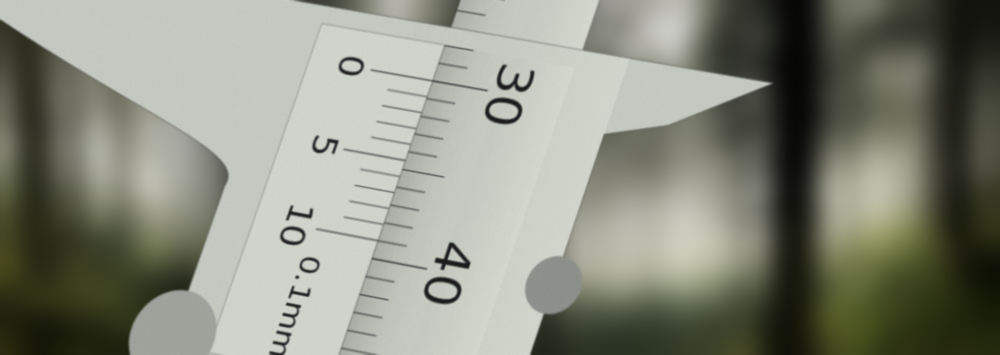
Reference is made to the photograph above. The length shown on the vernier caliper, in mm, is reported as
30.0 mm
